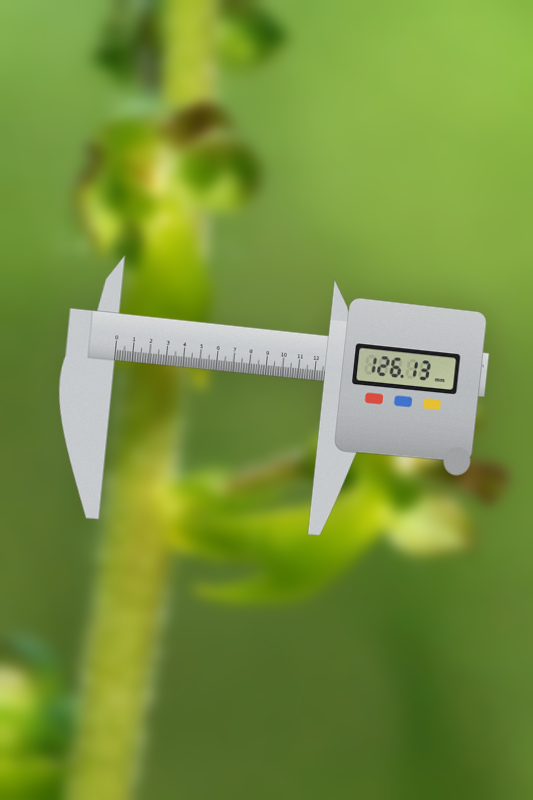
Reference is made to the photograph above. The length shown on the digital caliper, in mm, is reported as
126.13 mm
